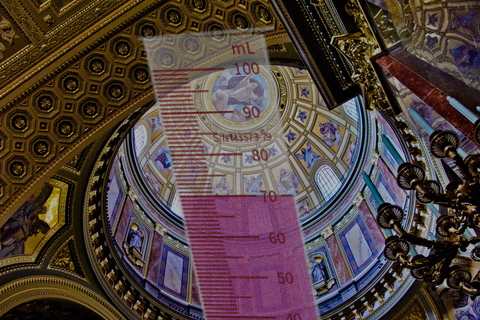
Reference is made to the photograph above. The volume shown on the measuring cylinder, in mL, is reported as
70 mL
